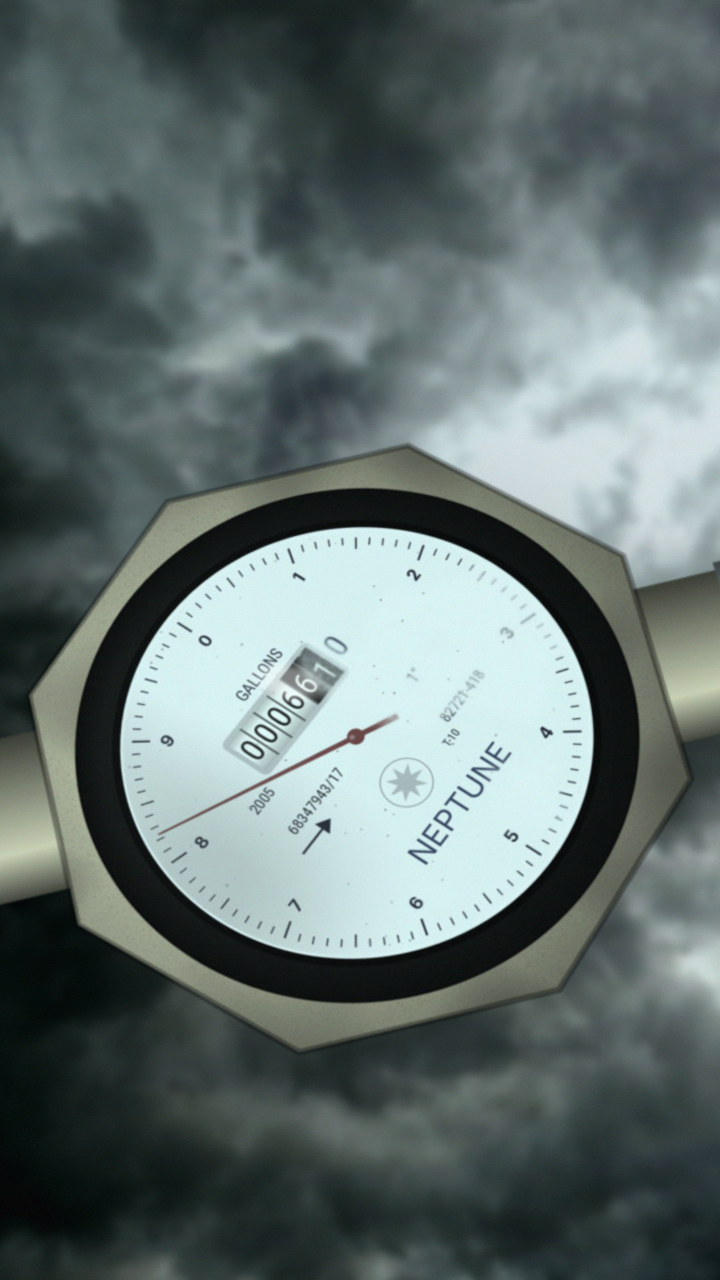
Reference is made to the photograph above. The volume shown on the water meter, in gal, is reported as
6608.2 gal
